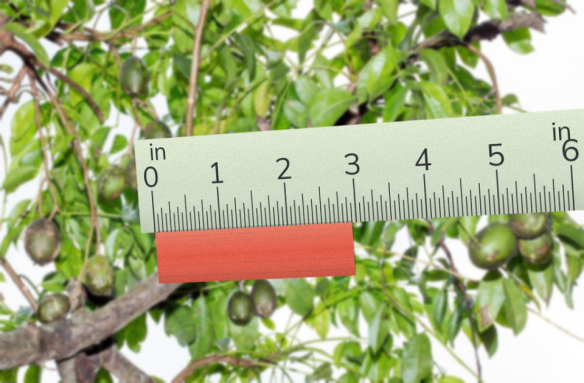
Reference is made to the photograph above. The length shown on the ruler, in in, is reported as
2.9375 in
